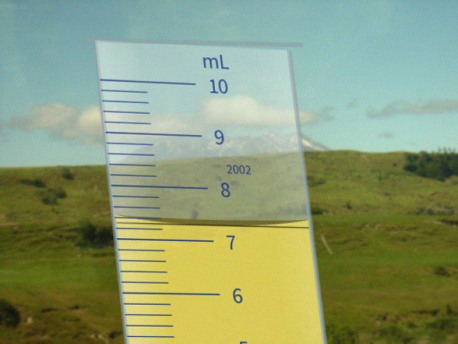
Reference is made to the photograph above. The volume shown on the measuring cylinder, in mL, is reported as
7.3 mL
